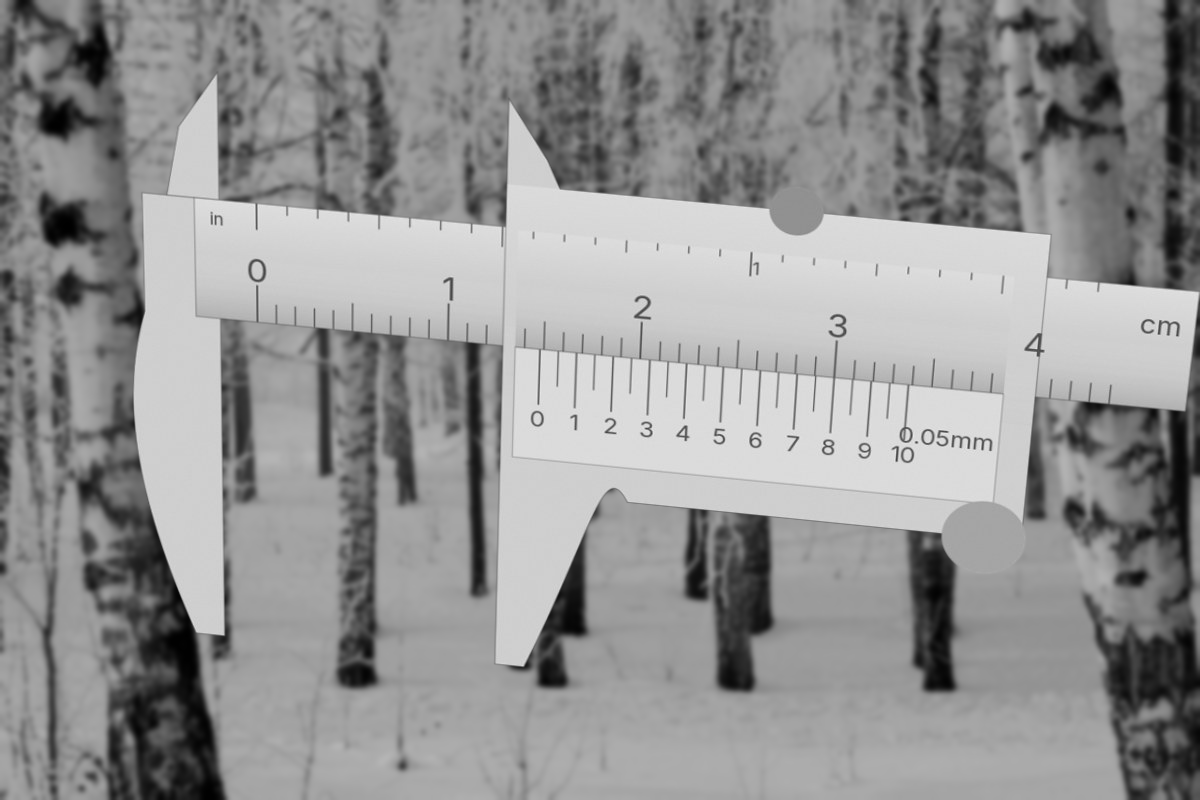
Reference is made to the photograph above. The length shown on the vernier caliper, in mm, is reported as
14.8 mm
